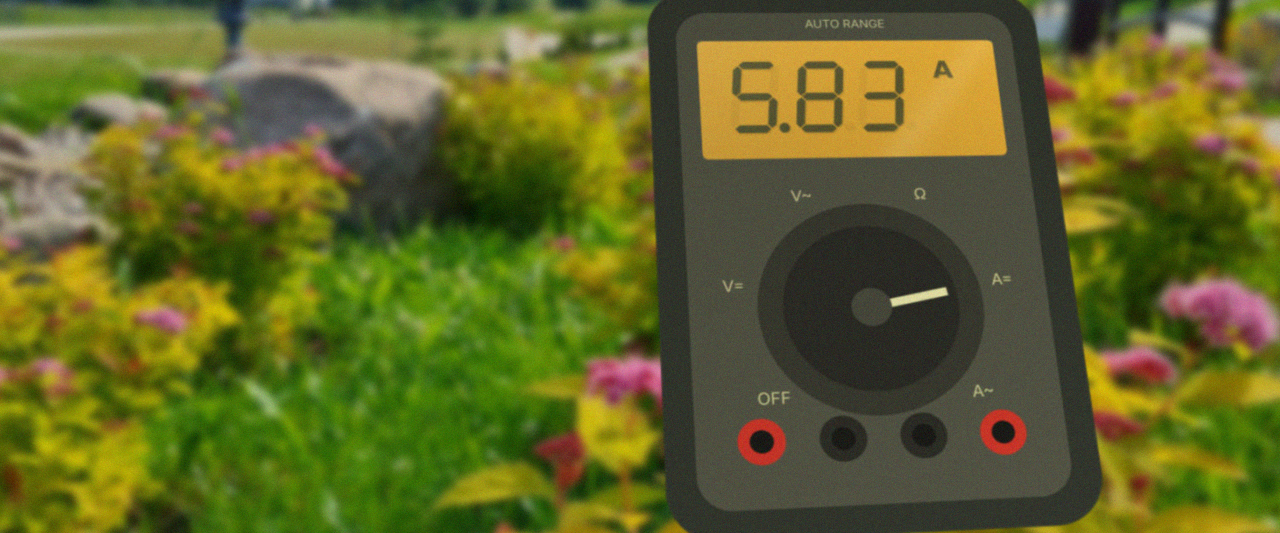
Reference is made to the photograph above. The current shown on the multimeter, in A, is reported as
5.83 A
